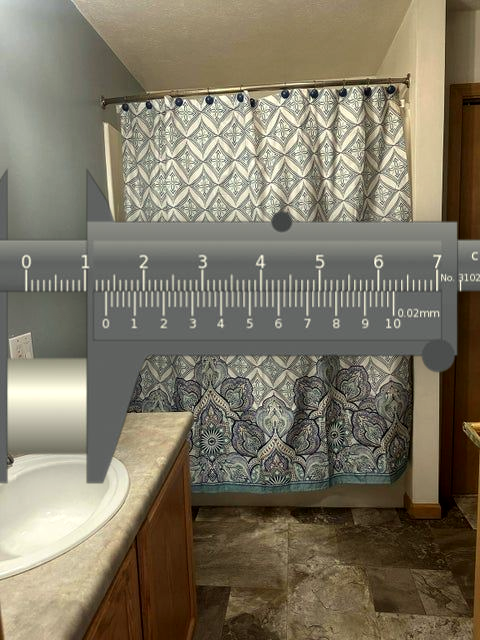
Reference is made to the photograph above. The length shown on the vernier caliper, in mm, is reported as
13.6 mm
